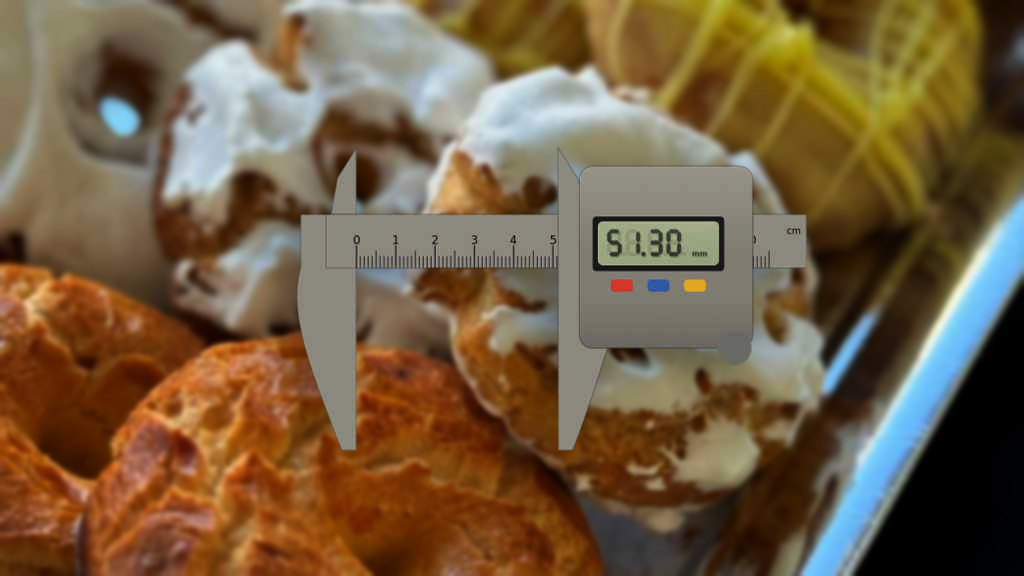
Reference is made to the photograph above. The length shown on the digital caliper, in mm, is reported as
51.30 mm
